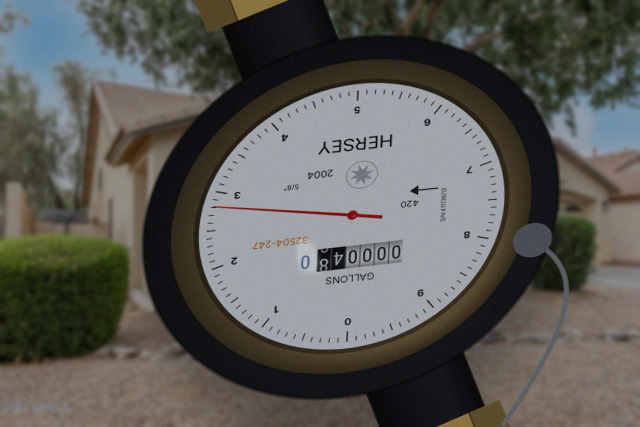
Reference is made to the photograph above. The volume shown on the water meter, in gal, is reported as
482.8 gal
